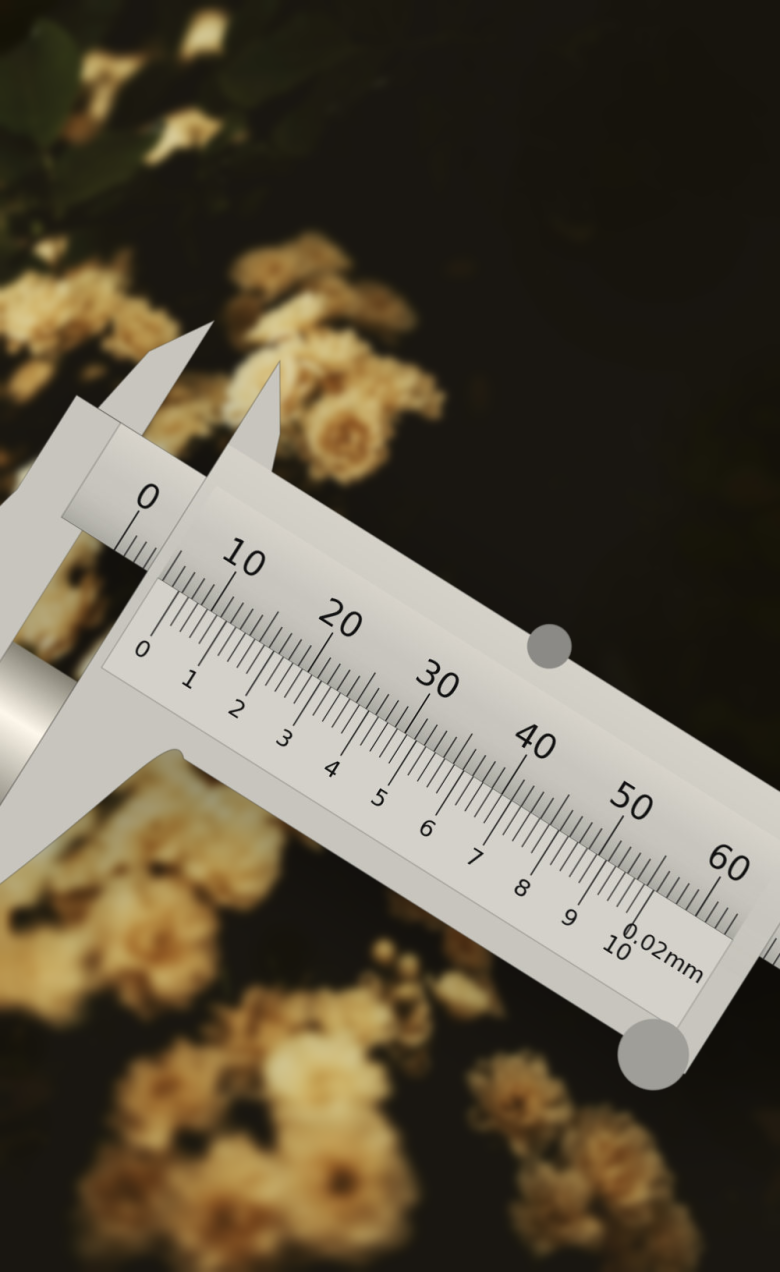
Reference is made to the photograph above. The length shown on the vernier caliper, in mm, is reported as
6.7 mm
